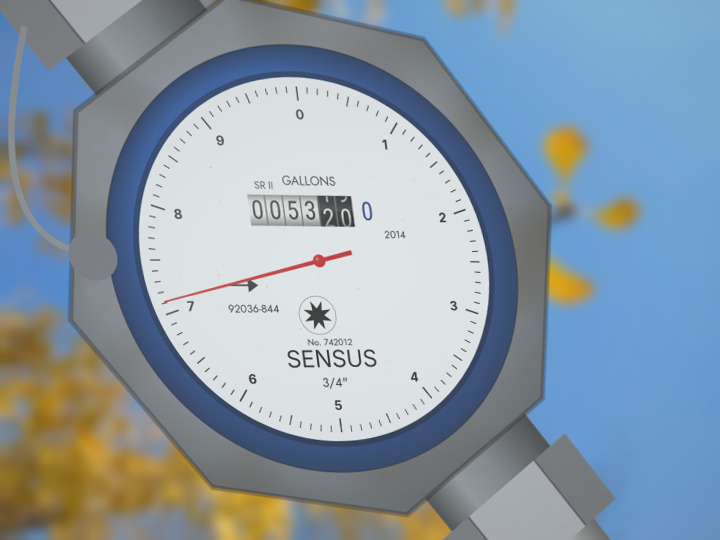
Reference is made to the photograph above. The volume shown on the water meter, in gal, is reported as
53197.1 gal
